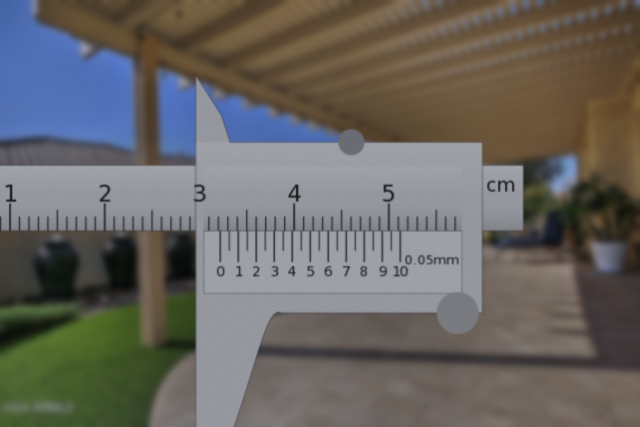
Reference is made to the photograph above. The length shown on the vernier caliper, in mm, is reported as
32.2 mm
